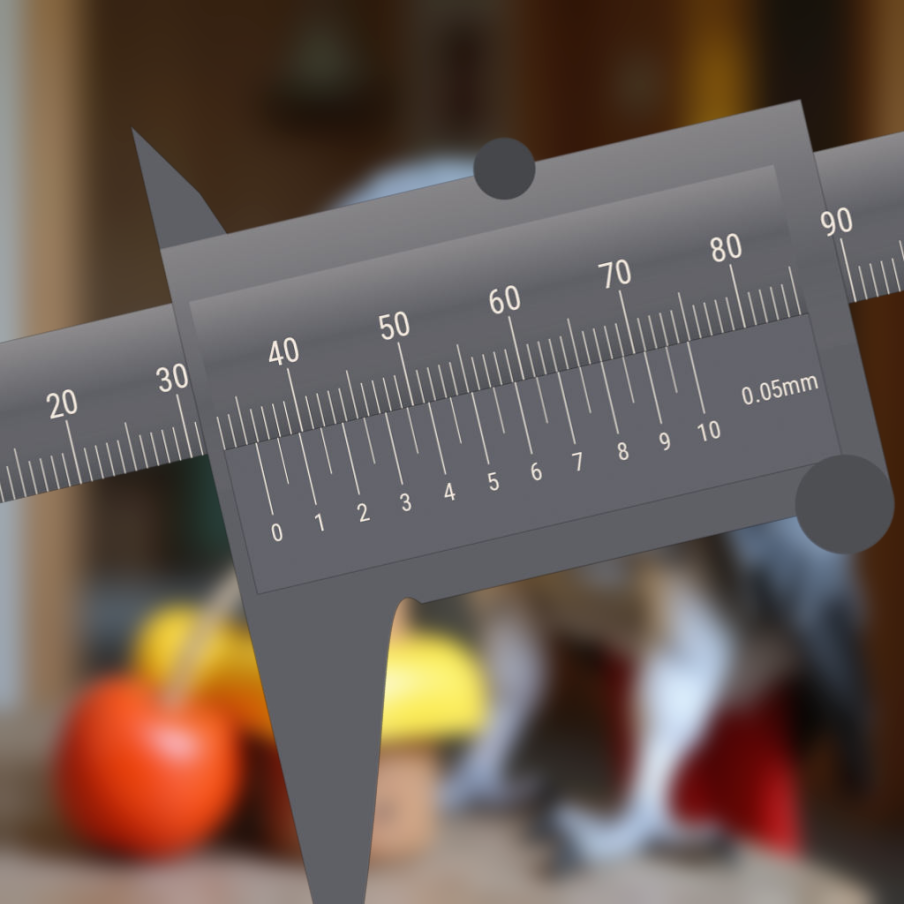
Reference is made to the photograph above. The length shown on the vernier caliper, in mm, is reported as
35.8 mm
